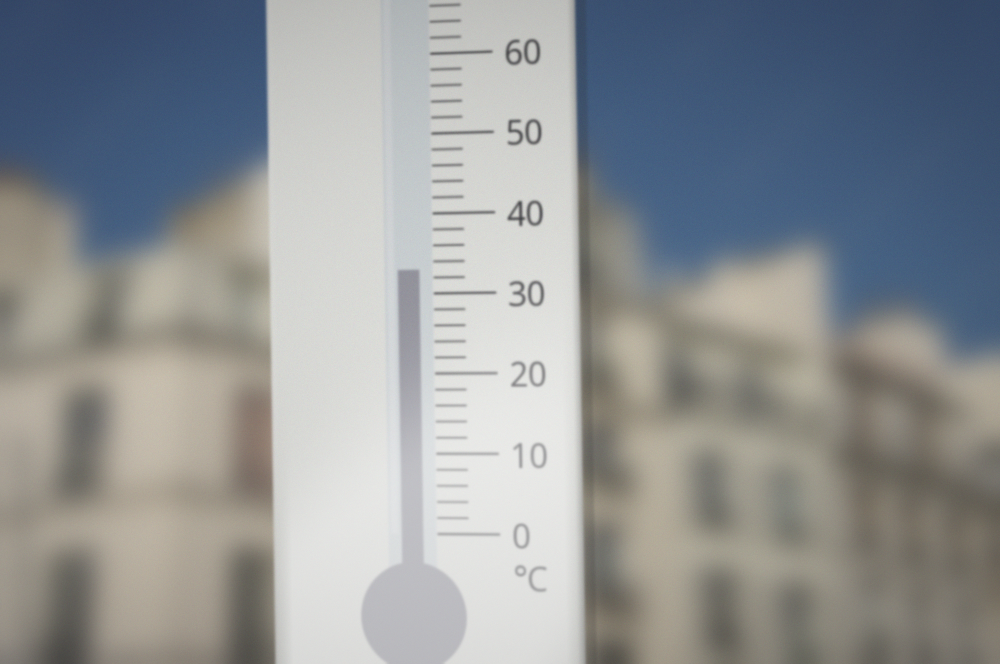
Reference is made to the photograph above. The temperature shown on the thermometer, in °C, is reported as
33 °C
